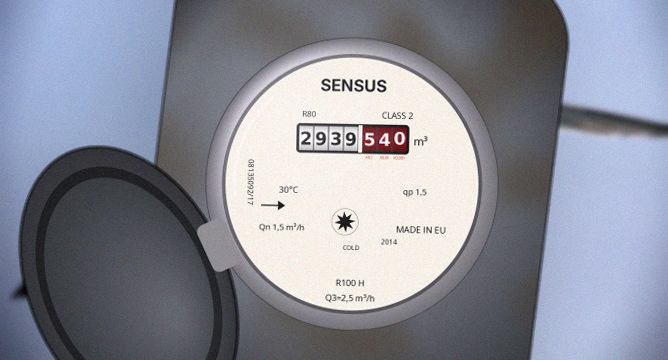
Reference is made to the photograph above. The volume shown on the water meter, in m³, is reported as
2939.540 m³
